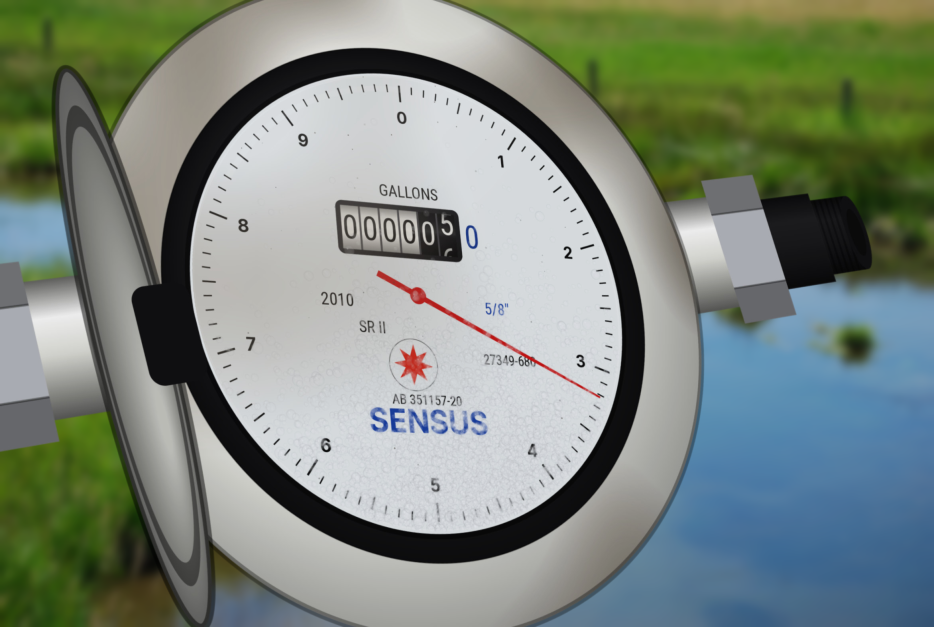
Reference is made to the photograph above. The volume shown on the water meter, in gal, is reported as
53.2 gal
